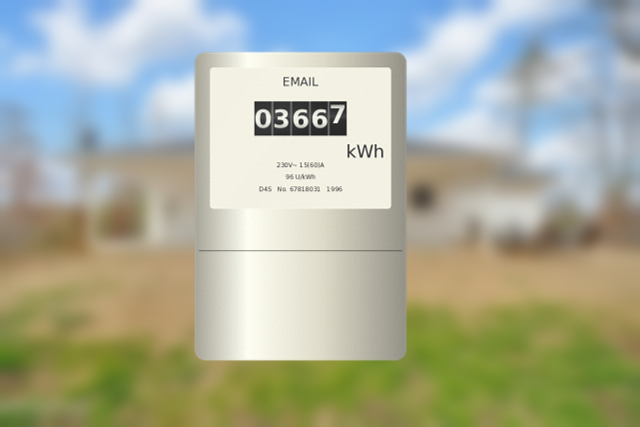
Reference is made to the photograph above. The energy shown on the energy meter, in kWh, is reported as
3667 kWh
